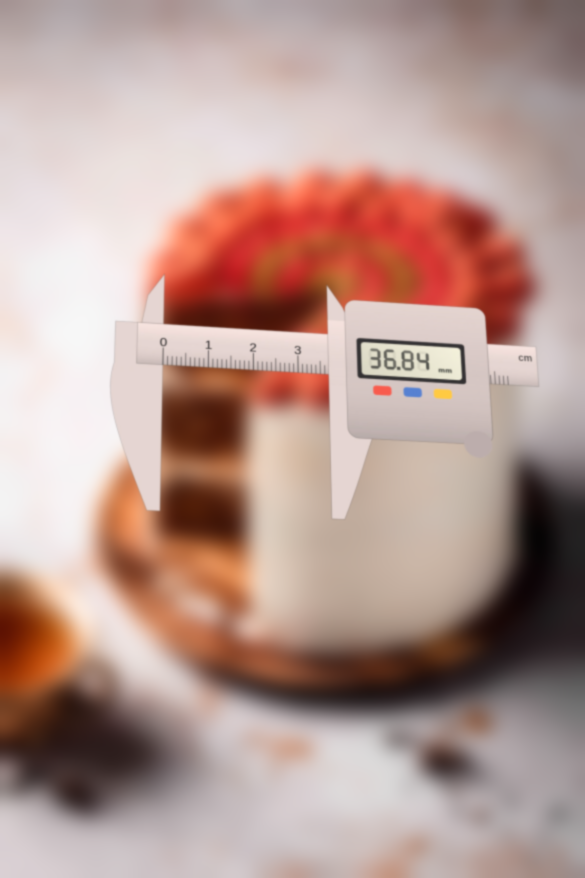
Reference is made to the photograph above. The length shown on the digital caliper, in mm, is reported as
36.84 mm
